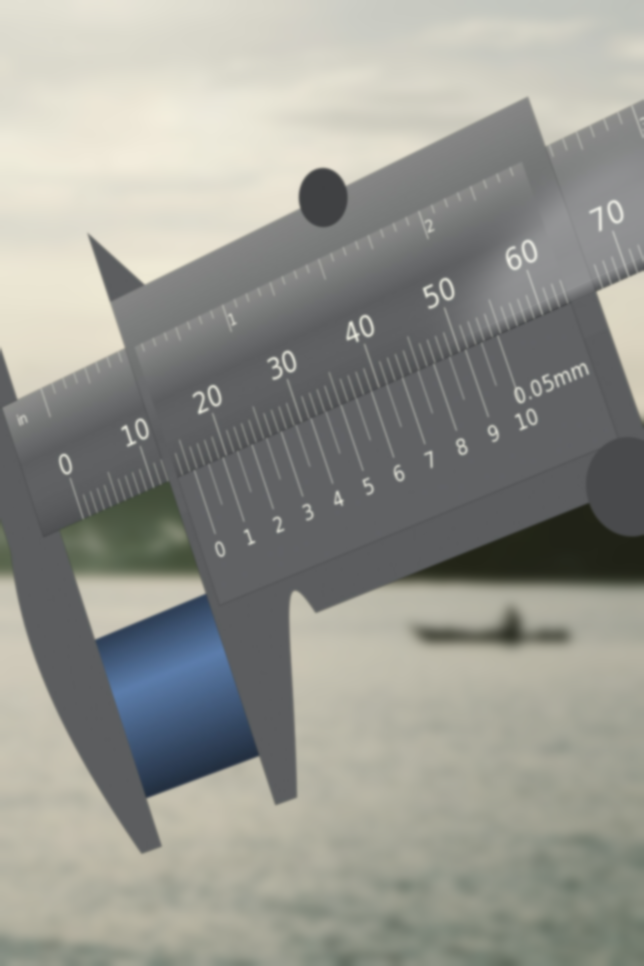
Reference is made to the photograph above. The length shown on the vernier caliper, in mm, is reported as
15.6 mm
